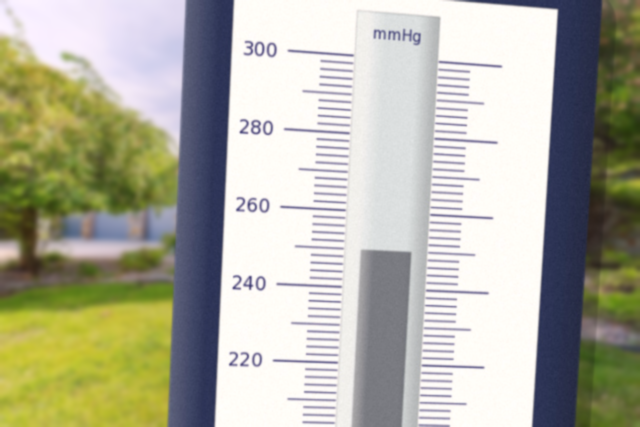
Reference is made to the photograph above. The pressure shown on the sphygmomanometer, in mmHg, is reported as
250 mmHg
